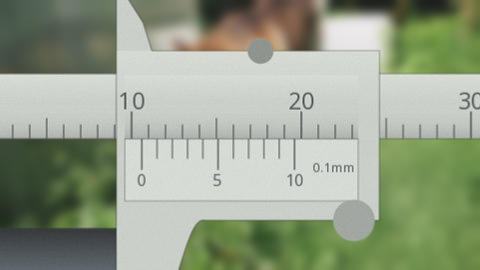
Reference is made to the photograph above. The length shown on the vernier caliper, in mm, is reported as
10.6 mm
